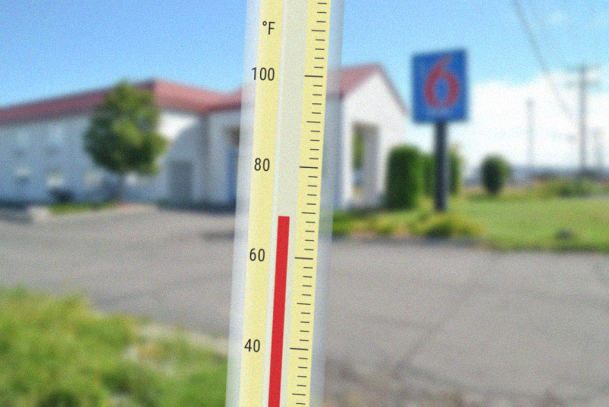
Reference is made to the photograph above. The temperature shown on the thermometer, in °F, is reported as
69 °F
